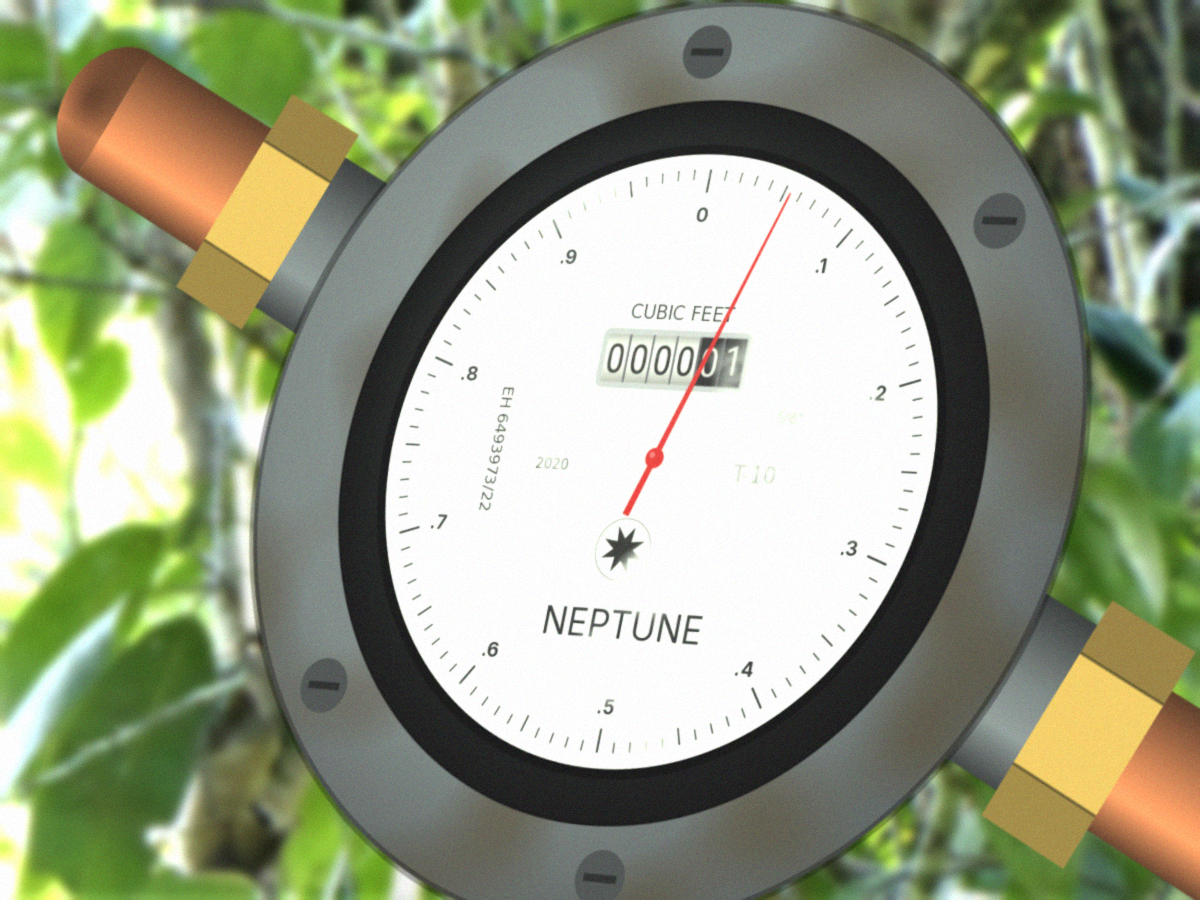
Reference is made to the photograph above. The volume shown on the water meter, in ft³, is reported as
1.05 ft³
